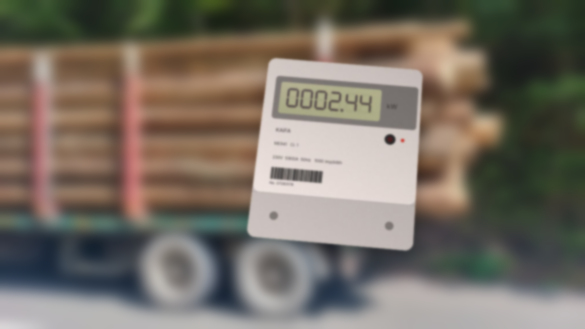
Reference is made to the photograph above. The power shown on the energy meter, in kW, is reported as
2.44 kW
